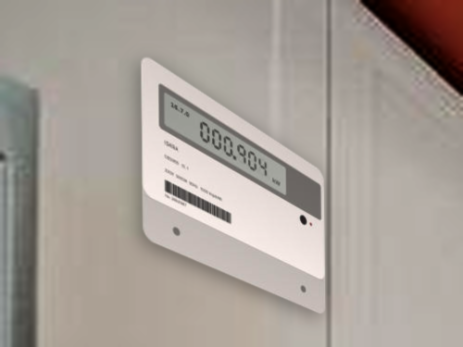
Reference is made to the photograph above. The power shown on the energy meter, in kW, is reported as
0.904 kW
